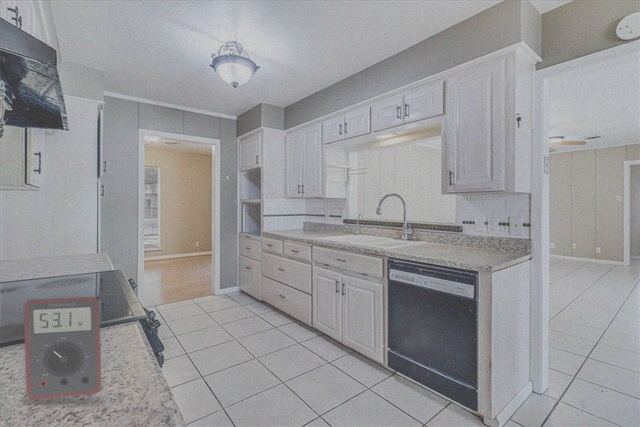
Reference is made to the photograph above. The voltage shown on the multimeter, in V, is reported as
53.1 V
